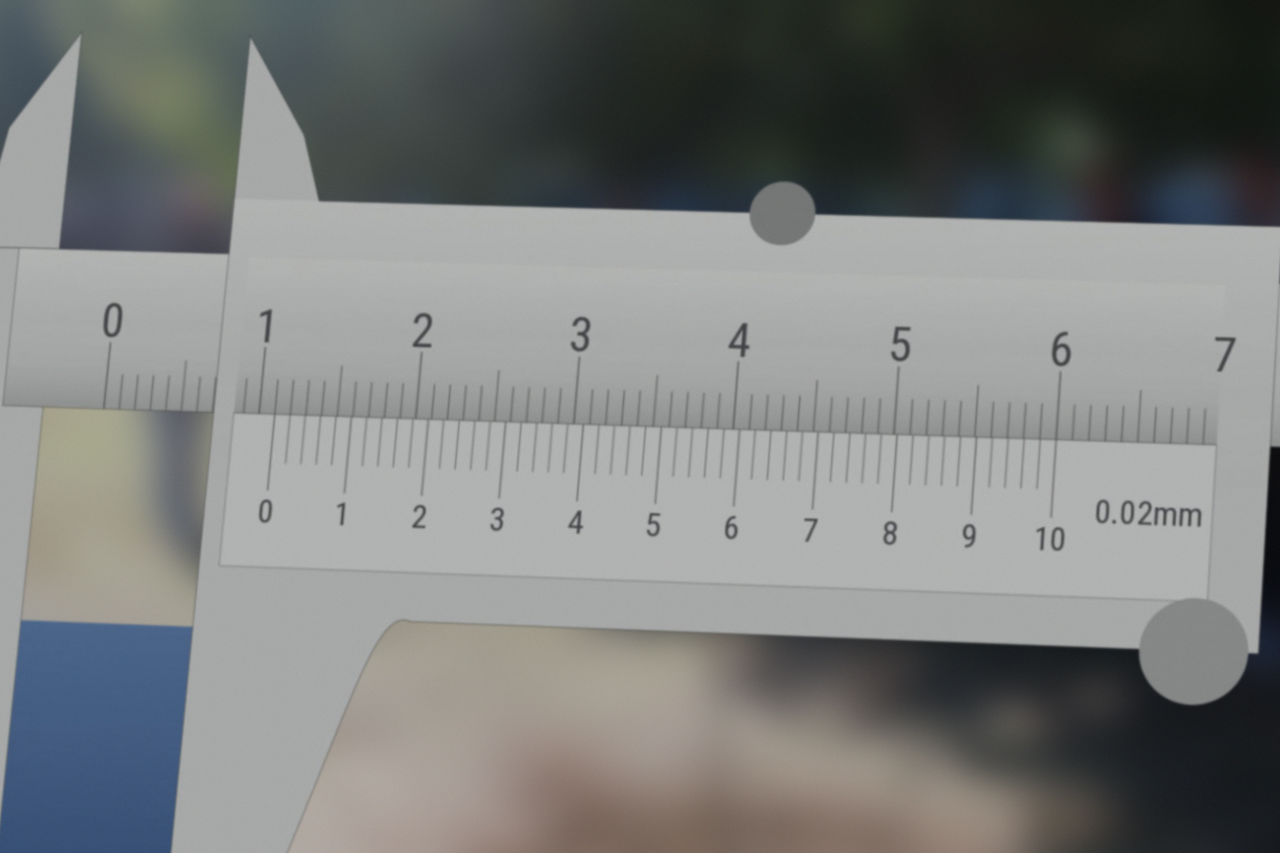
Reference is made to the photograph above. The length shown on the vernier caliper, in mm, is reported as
11.0 mm
